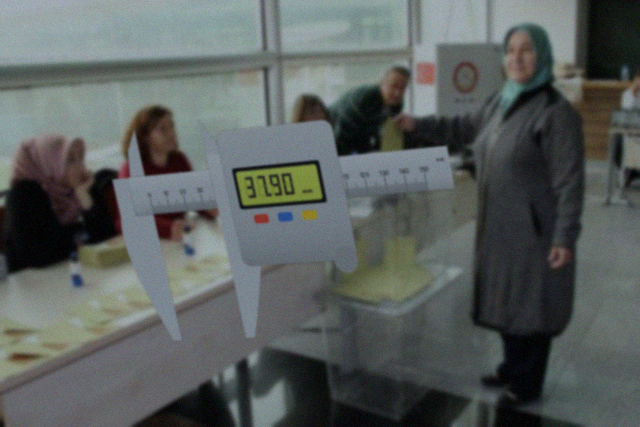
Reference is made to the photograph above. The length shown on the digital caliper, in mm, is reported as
37.90 mm
